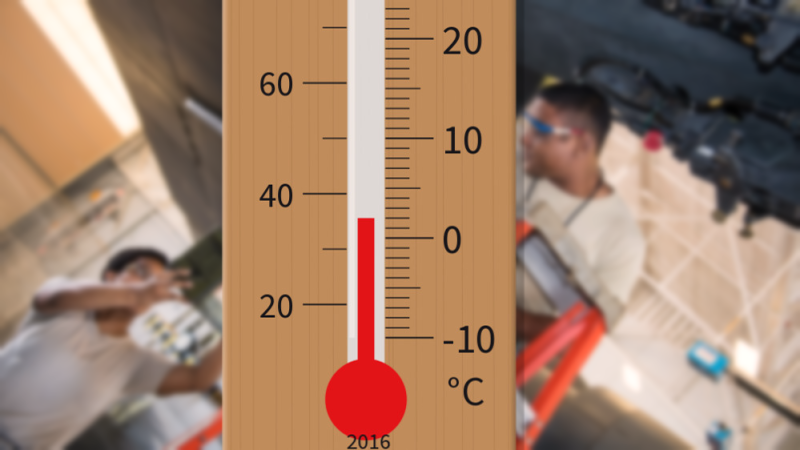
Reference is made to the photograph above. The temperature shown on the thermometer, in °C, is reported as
2 °C
